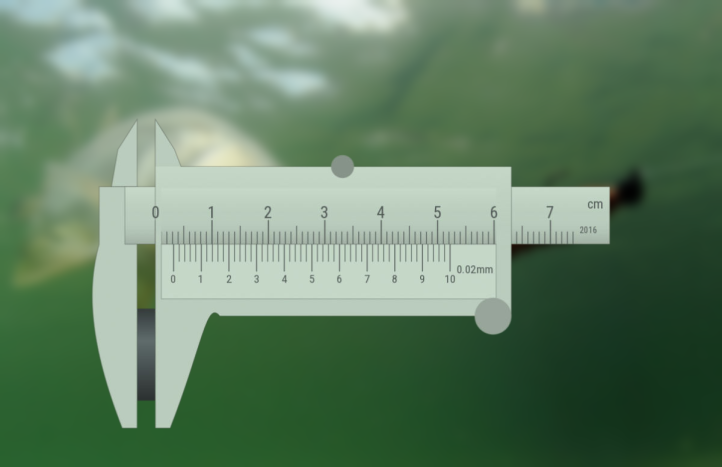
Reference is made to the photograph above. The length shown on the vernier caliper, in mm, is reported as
3.2 mm
